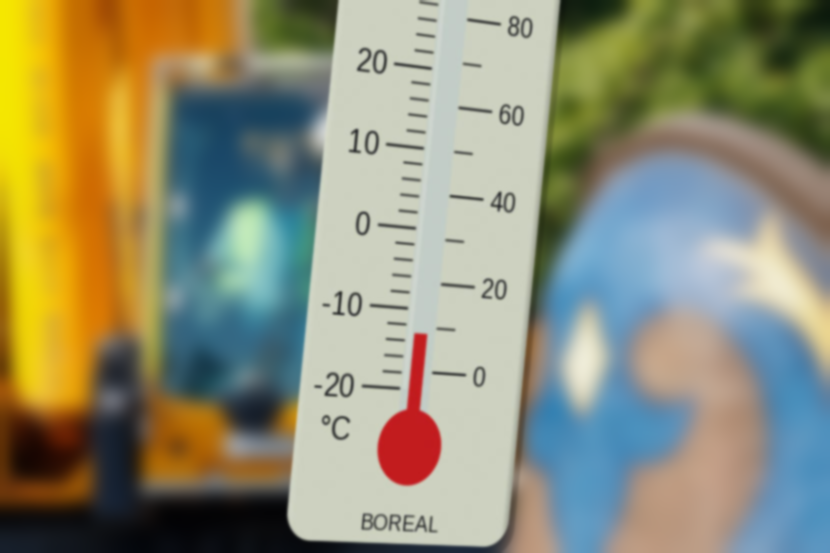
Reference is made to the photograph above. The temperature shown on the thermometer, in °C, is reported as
-13 °C
